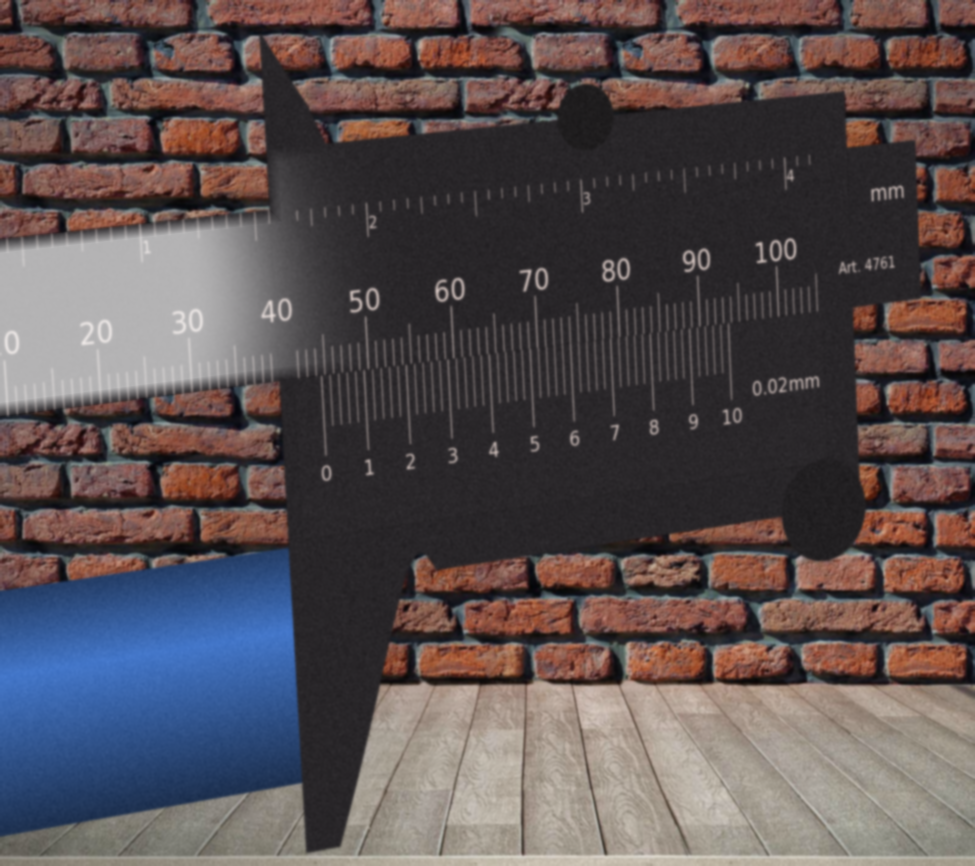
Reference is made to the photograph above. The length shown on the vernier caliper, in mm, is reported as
44.6 mm
